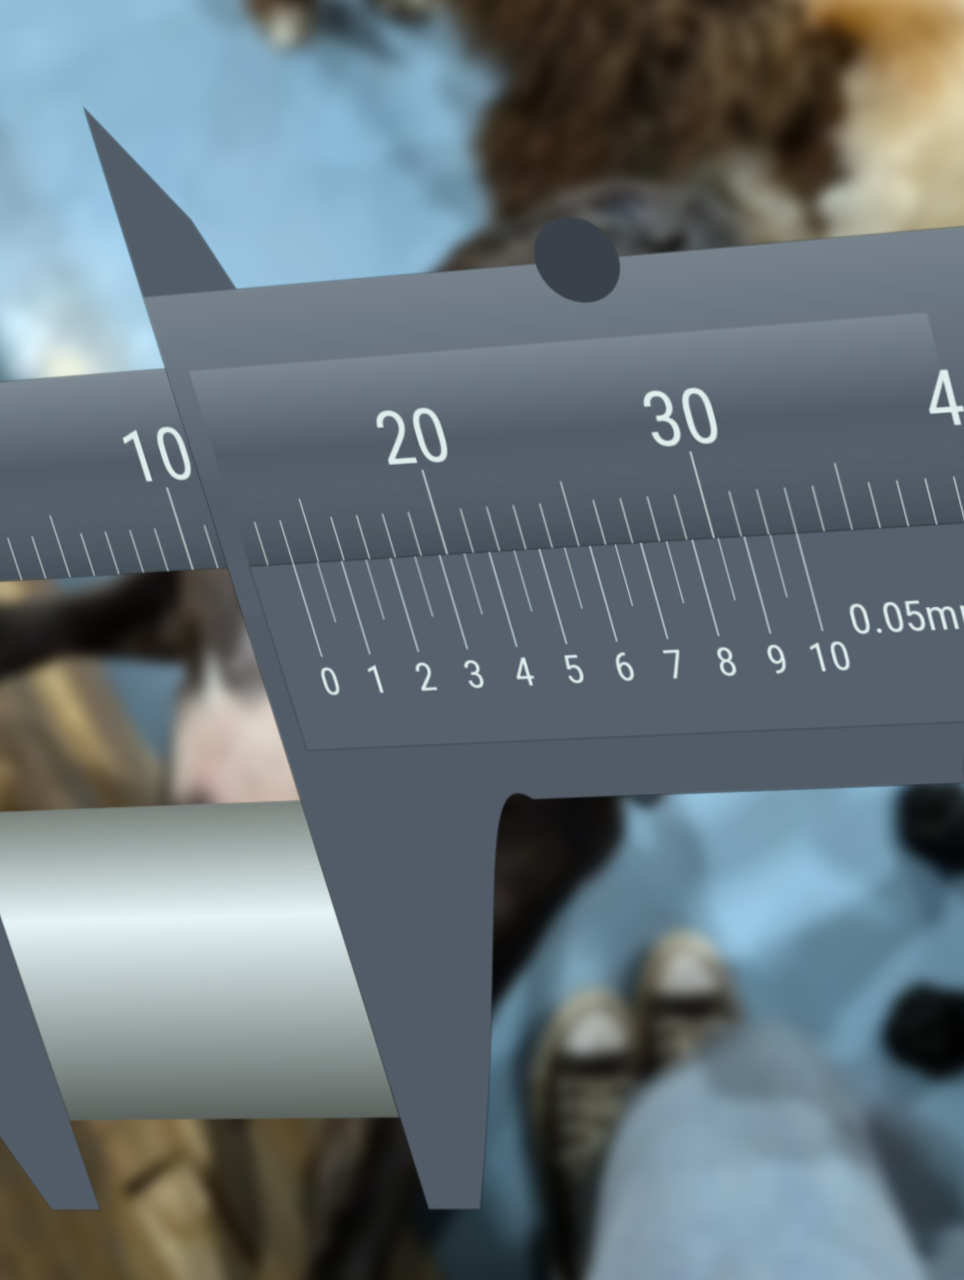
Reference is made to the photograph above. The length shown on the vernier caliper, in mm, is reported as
14.0 mm
